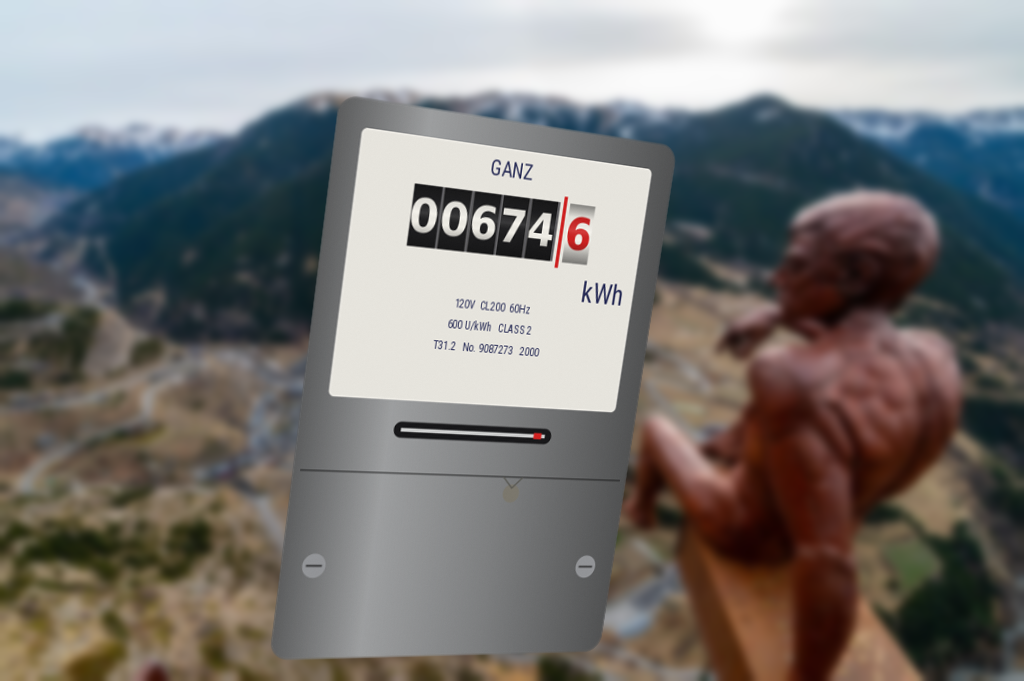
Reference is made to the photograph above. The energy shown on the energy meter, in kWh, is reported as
674.6 kWh
